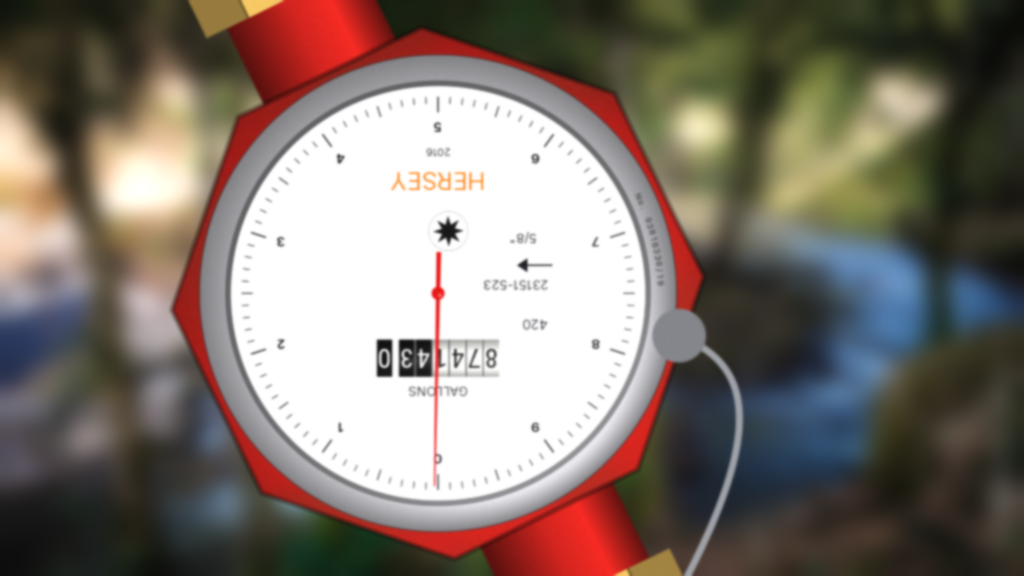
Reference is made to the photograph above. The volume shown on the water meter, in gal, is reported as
8741430.0 gal
